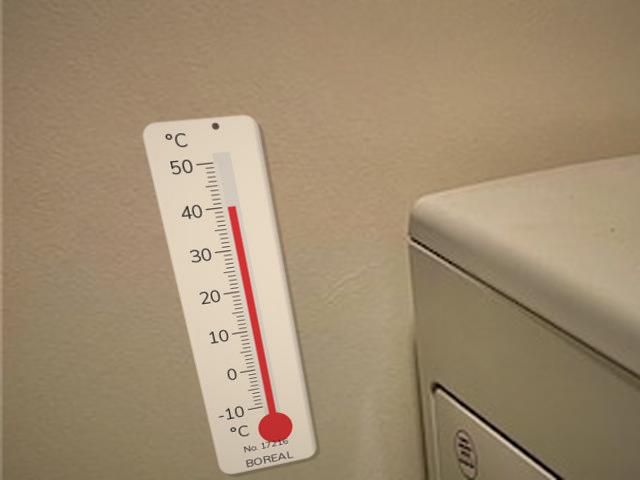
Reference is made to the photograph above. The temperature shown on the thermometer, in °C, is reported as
40 °C
